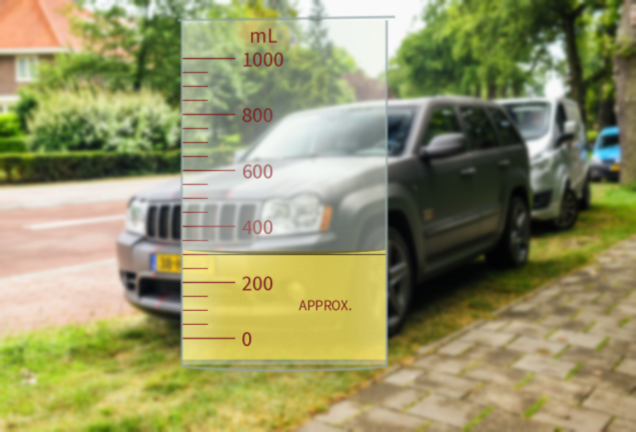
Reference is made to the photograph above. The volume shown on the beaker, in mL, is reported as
300 mL
